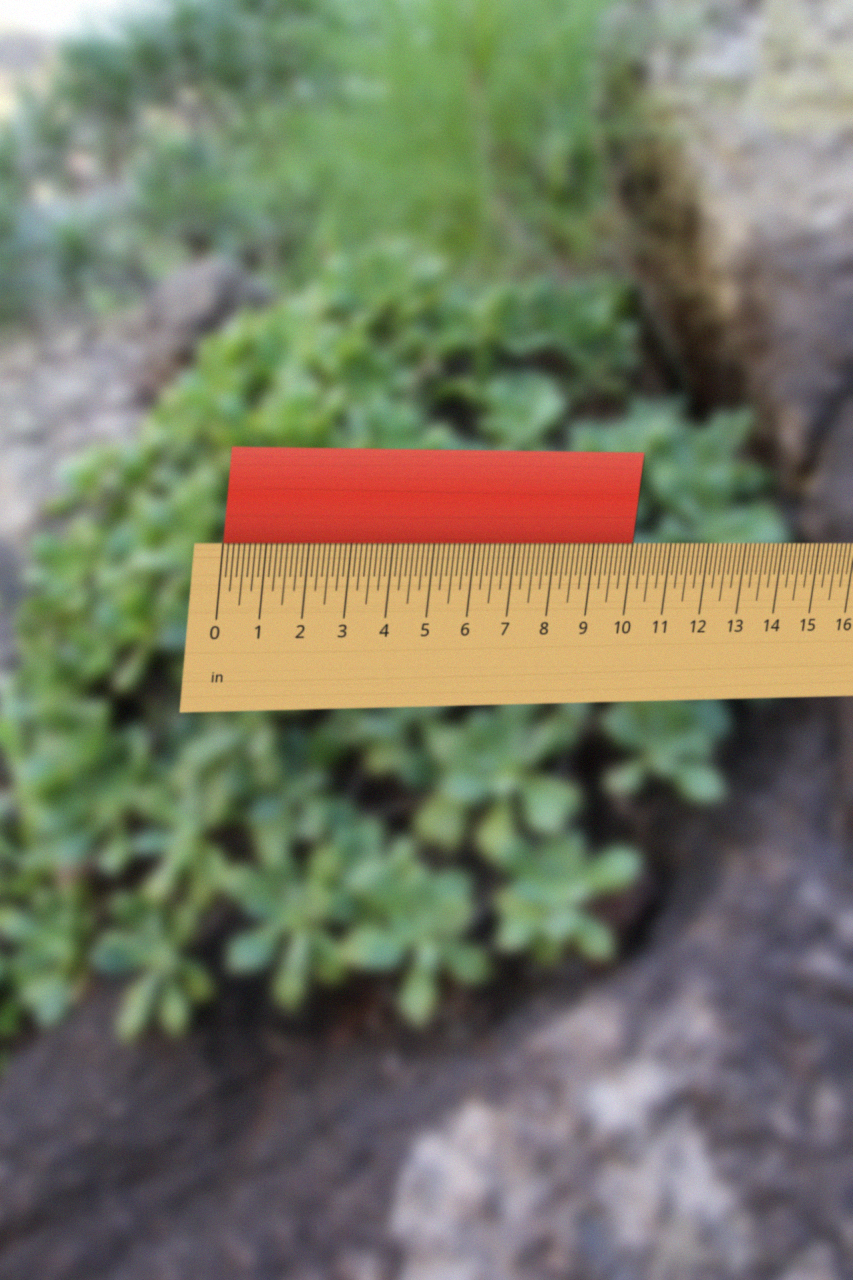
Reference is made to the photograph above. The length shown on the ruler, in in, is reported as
10 in
